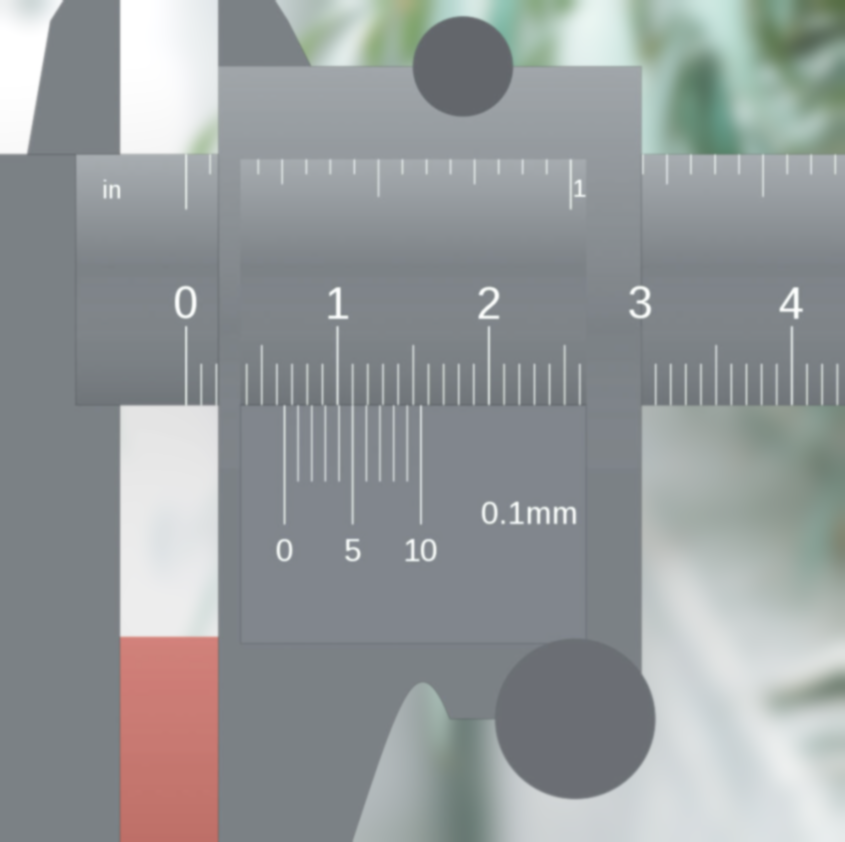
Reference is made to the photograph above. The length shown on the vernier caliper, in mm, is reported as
6.5 mm
